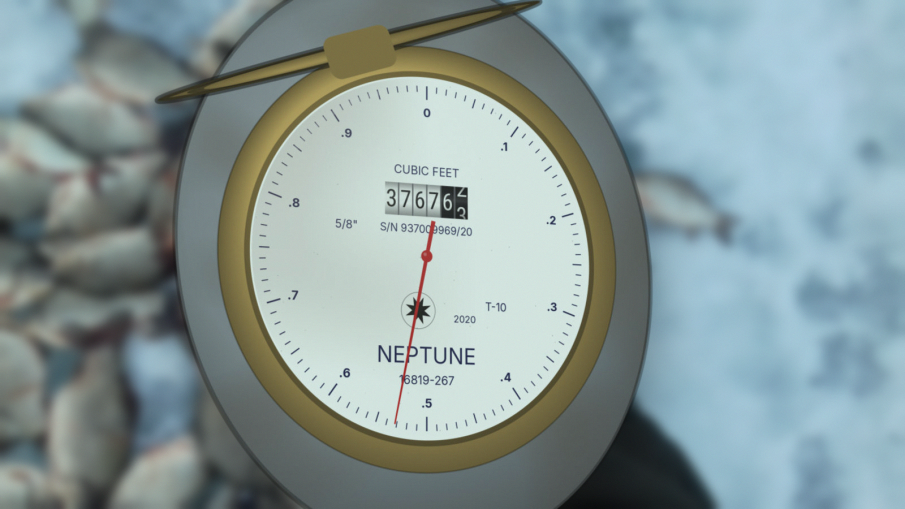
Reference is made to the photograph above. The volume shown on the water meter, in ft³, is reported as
376762.53 ft³
